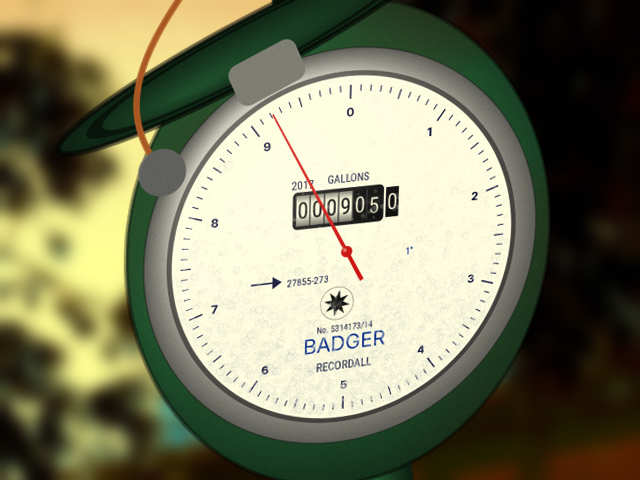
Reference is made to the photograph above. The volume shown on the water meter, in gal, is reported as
9049.2 gal
